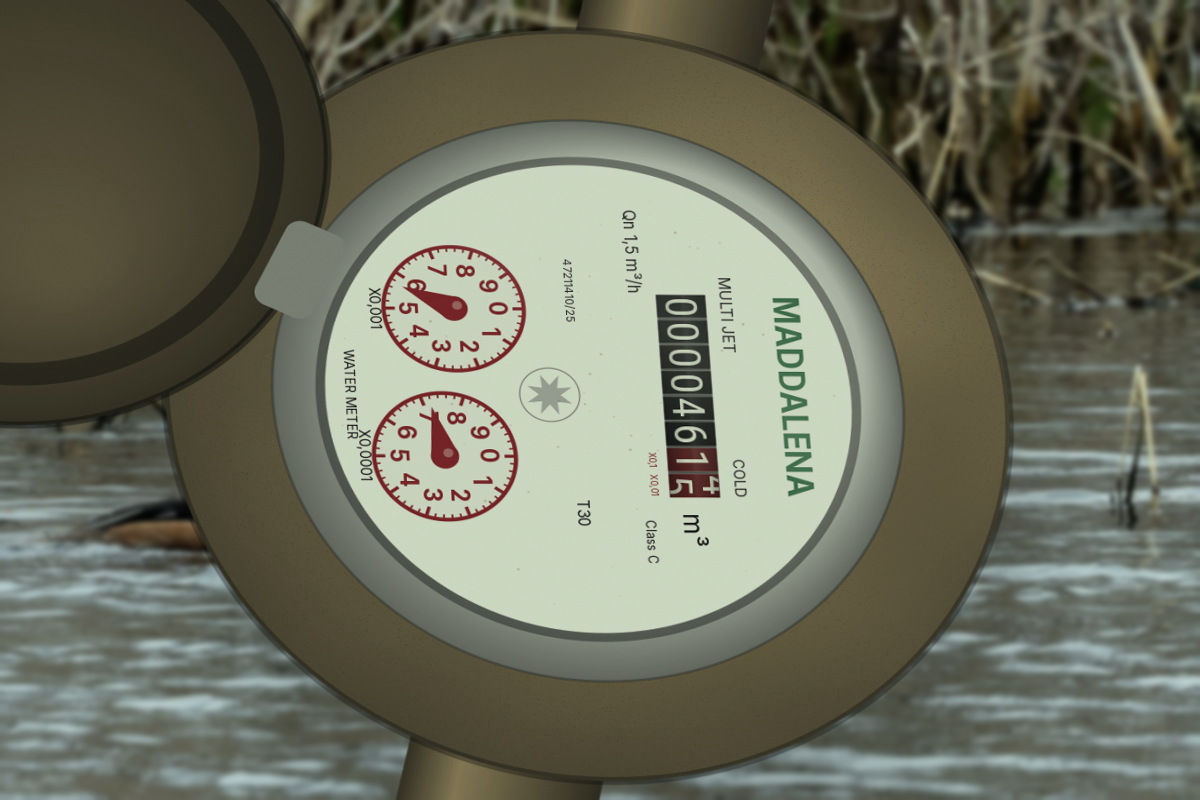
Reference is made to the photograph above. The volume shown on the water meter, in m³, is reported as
46.1457 m³
